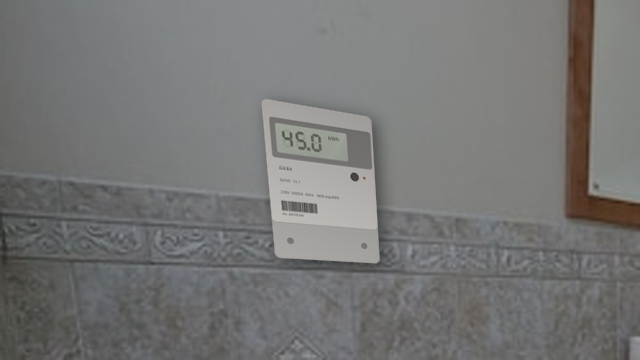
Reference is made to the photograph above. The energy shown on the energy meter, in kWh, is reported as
45.0 kWh
